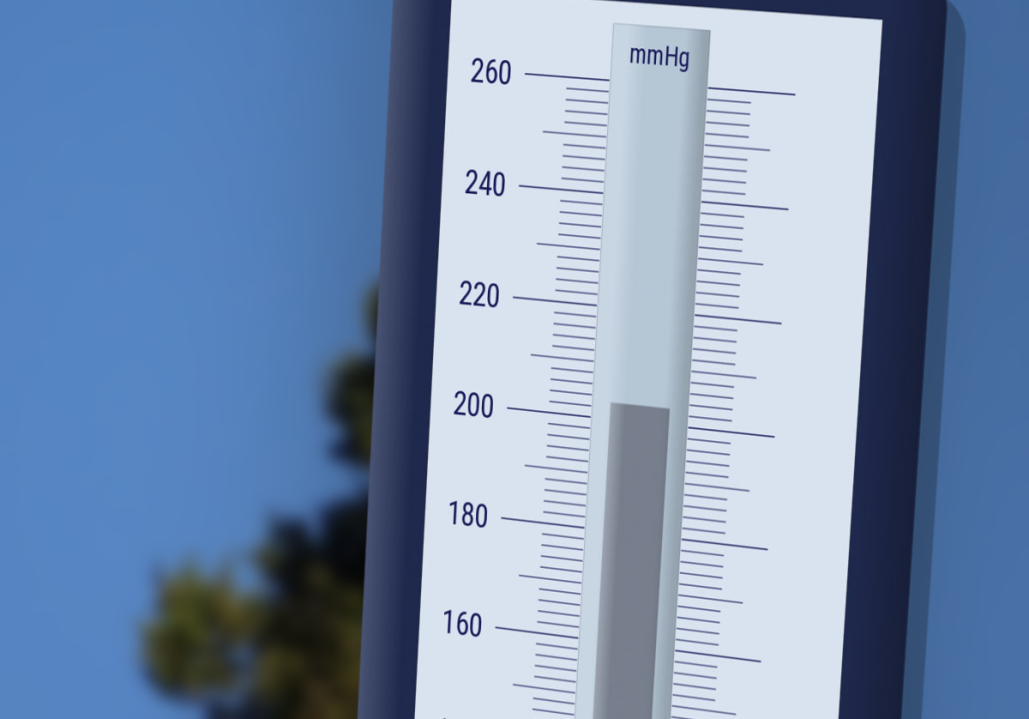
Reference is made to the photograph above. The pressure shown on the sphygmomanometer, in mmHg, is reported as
203 mmHg
